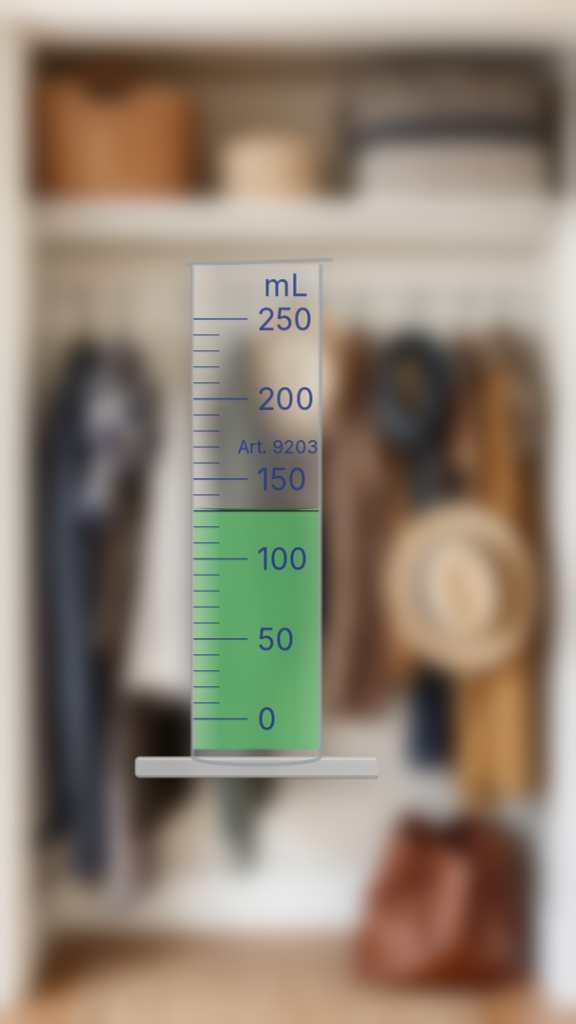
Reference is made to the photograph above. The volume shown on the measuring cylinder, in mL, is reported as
130 mL
